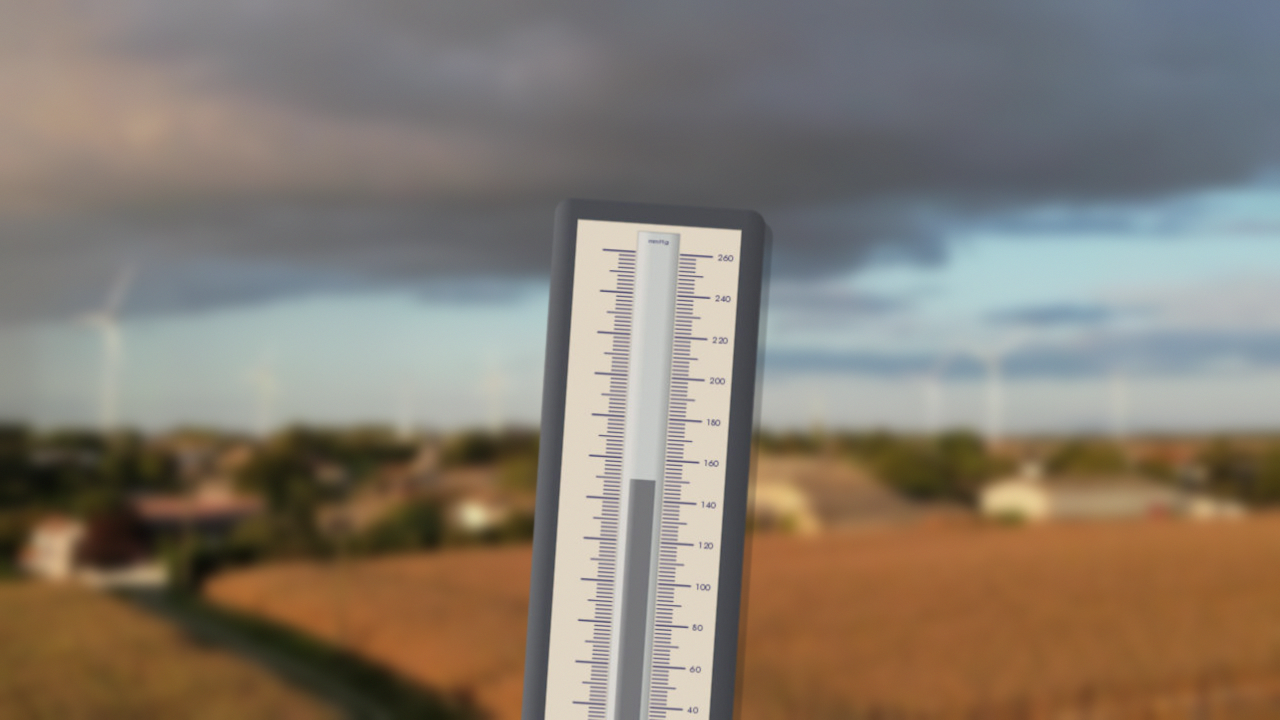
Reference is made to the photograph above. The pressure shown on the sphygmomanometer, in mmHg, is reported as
150 mmHg
